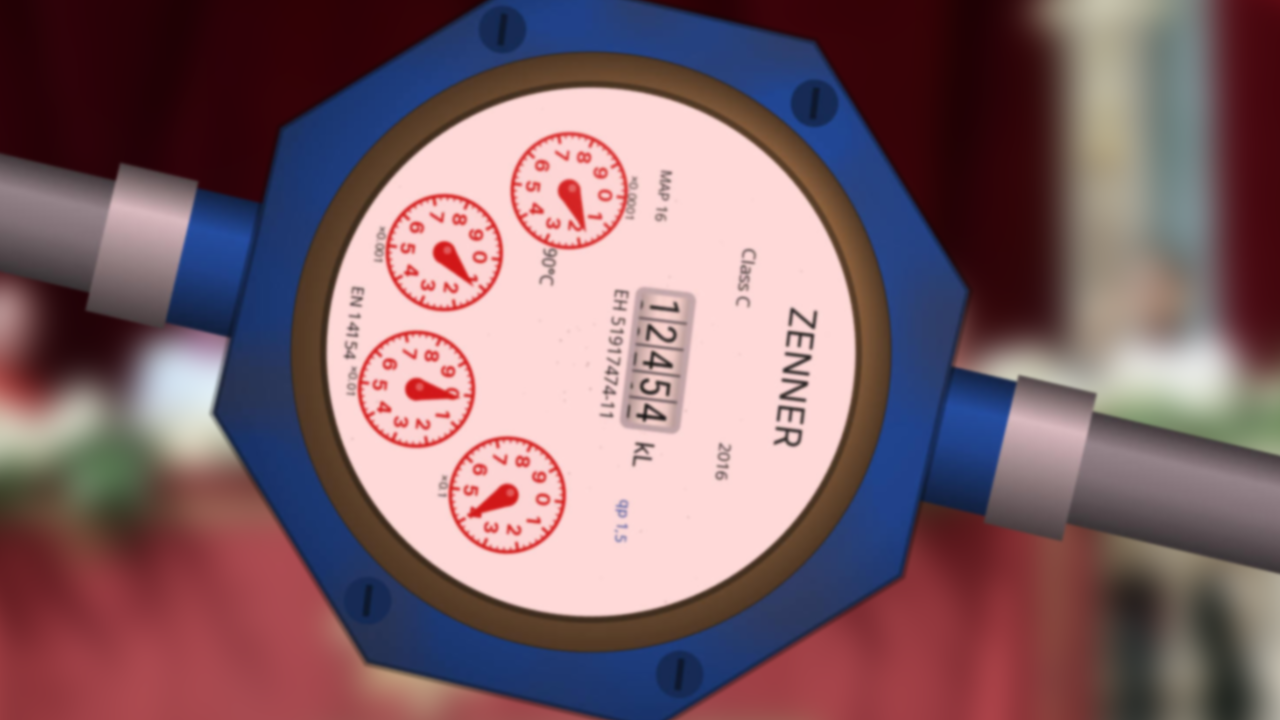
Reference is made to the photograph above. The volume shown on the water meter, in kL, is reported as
12454.4011 kL
